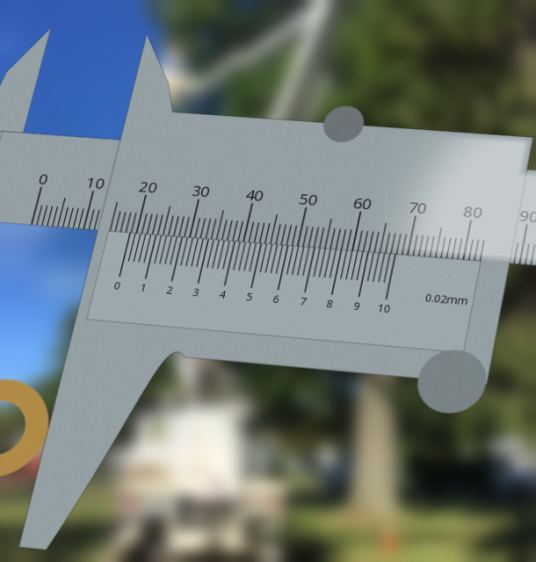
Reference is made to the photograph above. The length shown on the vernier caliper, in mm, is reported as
18.8 mm
